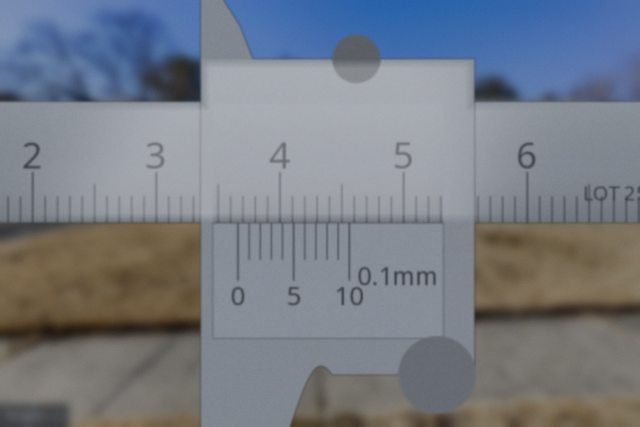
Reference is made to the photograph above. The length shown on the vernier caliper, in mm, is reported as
36.6 mm
